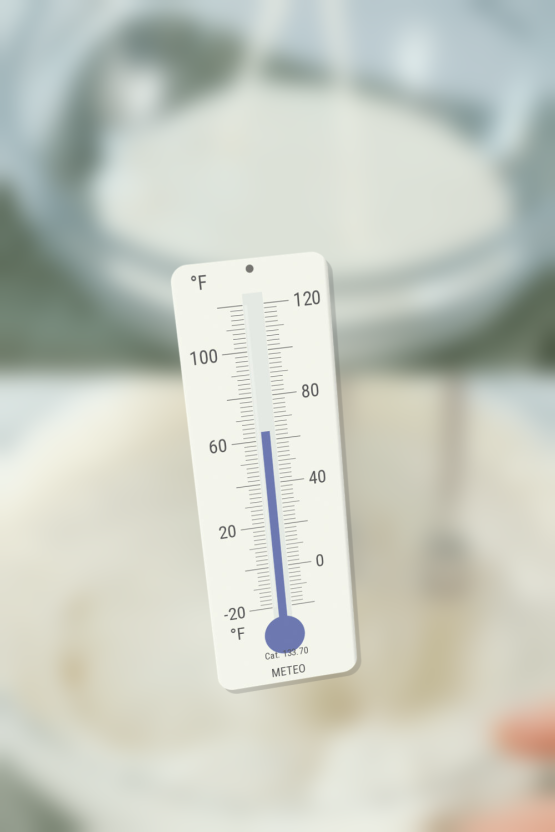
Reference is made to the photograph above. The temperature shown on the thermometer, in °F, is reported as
64 °F
